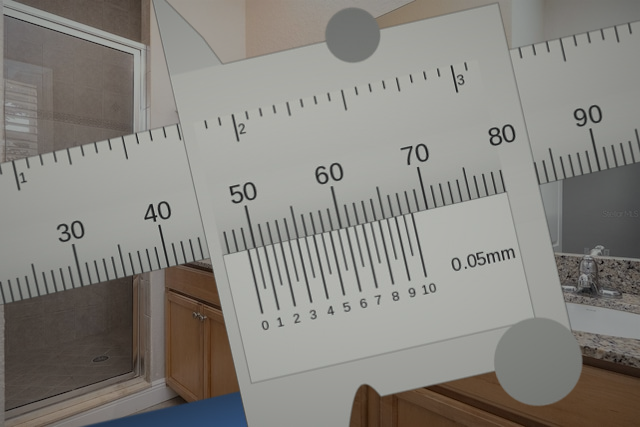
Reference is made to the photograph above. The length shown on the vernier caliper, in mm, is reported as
49.2 mm
